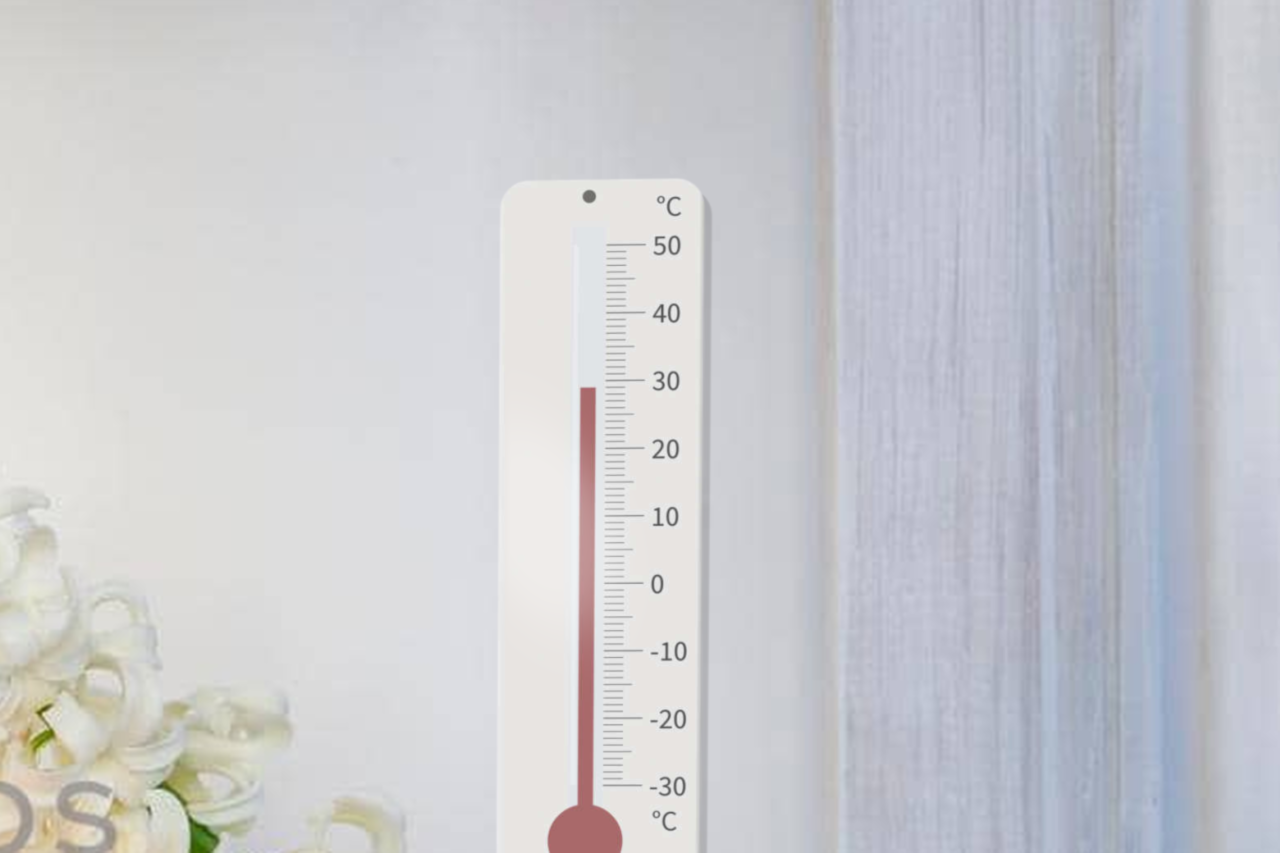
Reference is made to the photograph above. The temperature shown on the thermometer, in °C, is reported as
29 °C
